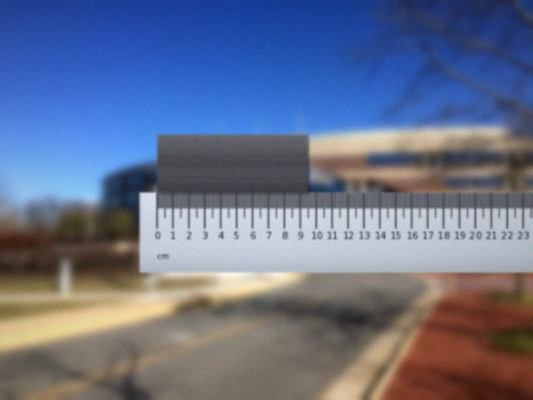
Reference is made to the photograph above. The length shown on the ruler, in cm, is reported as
9.5 cm
